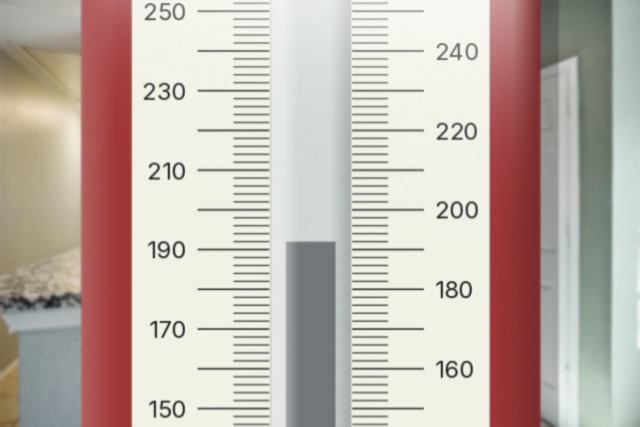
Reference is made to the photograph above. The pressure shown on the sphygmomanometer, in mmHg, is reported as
192 mmHg
